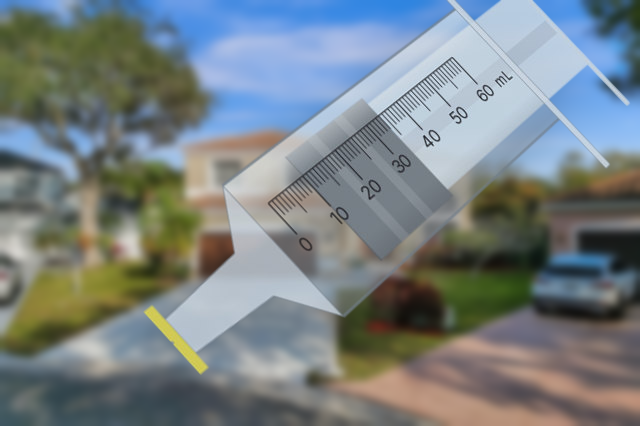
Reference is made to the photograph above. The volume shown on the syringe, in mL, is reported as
10 mL
